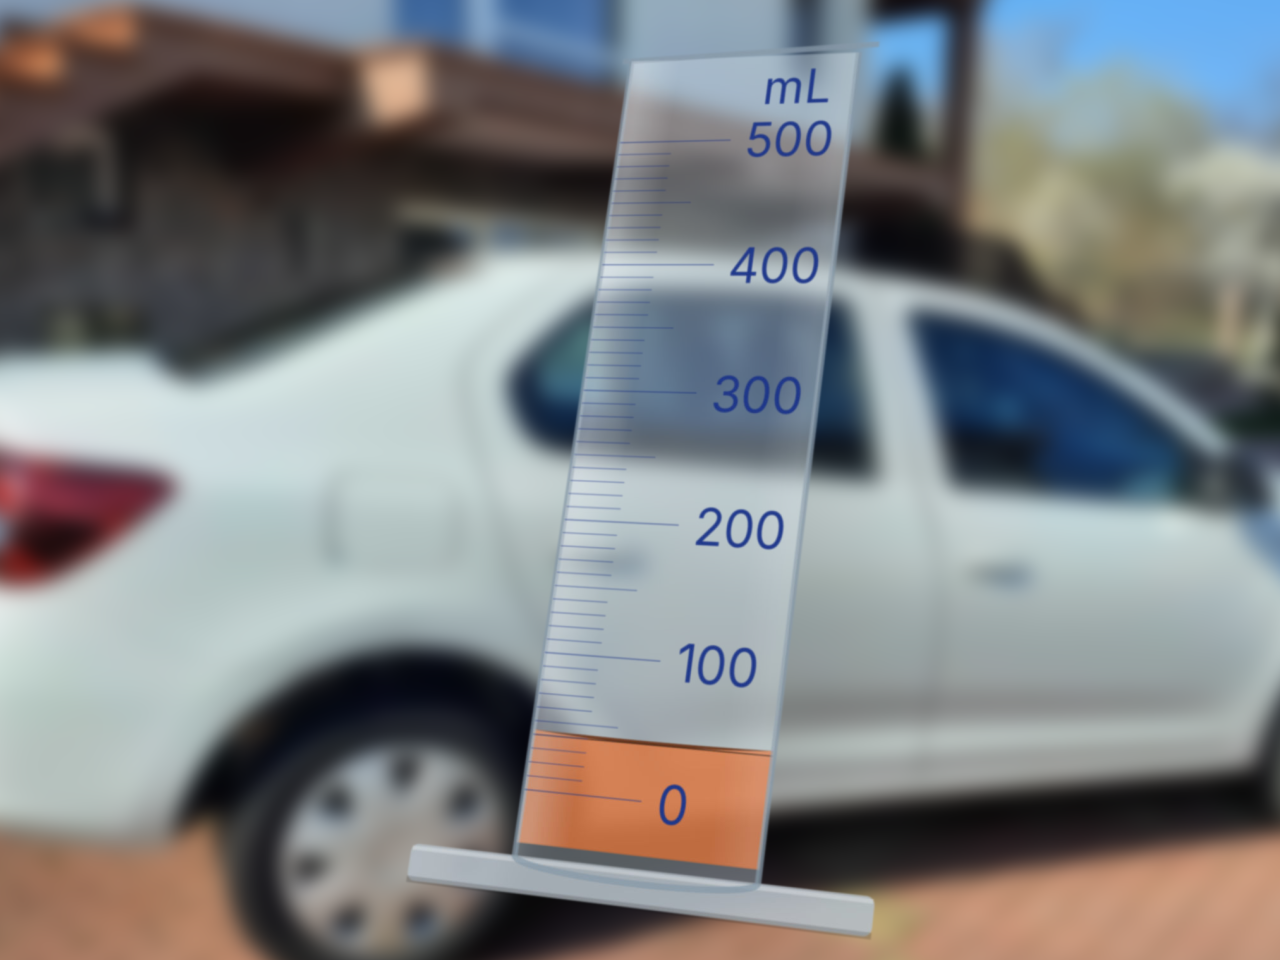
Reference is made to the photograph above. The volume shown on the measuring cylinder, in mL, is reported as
40 mL
